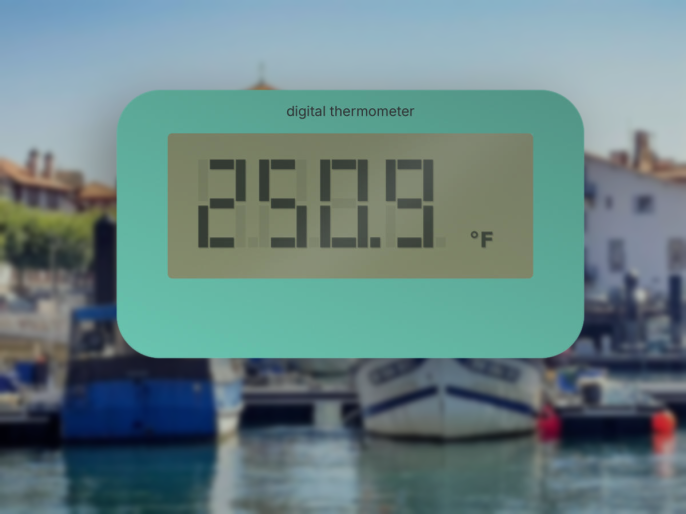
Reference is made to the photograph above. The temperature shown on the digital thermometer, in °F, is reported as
250.9 °F
